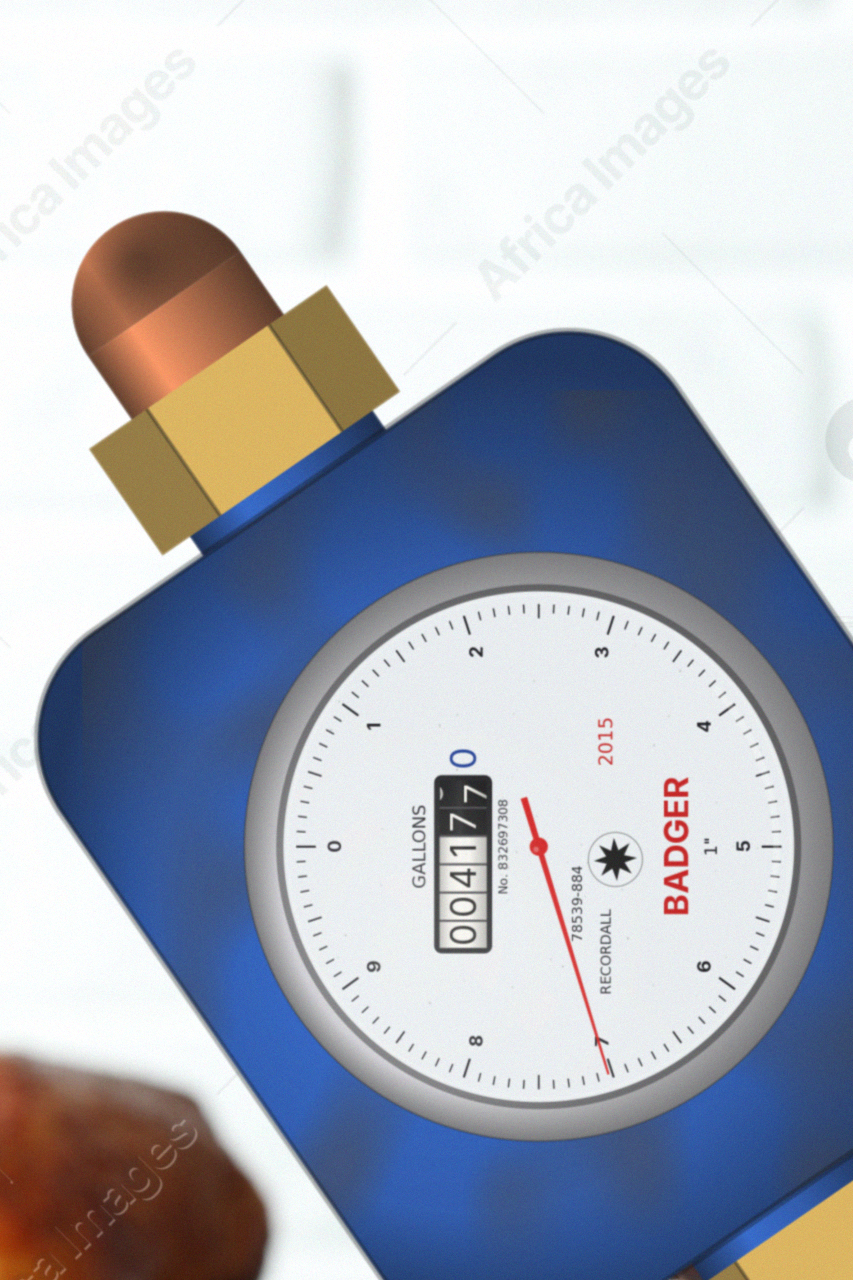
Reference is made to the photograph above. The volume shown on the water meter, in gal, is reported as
41767.0 gal
